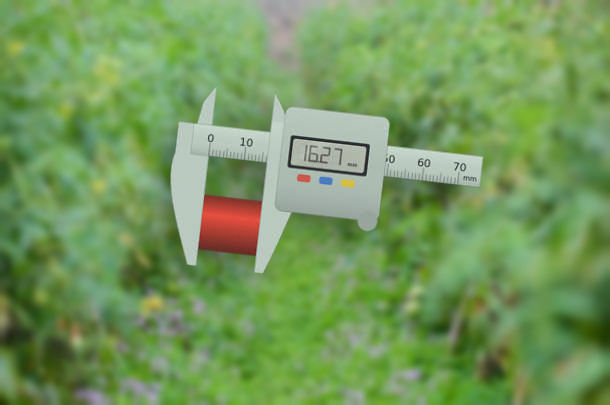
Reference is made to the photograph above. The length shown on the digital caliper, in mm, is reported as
16.27 mm
